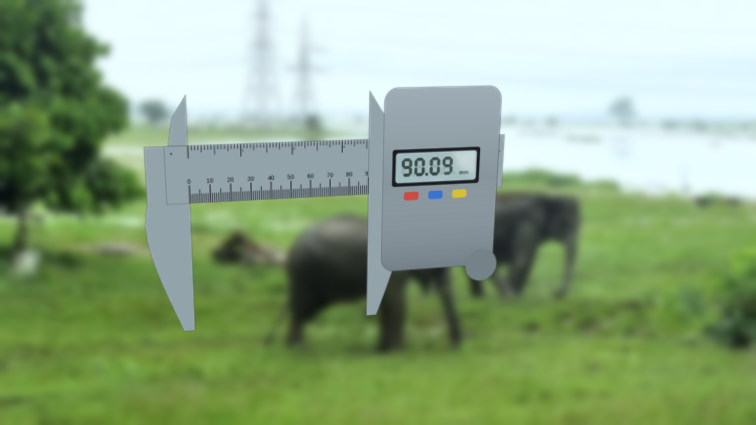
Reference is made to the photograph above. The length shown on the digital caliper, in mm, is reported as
90.09 mm
